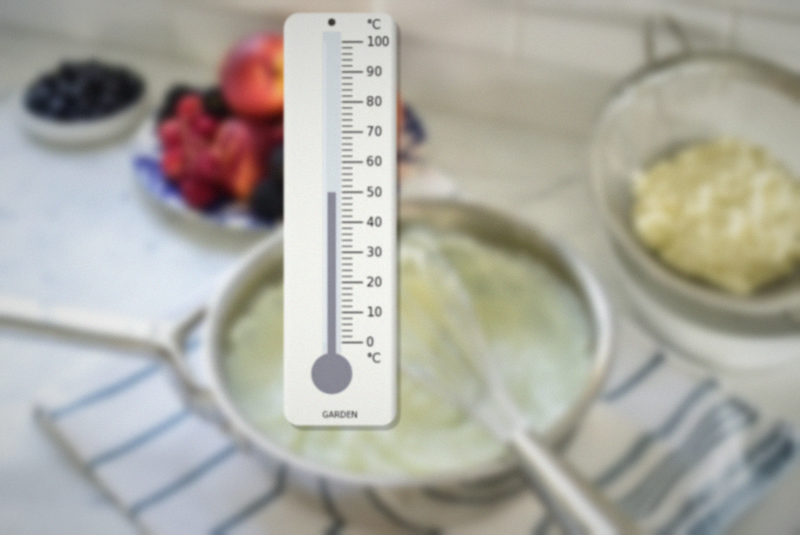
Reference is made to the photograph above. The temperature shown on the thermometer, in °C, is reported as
50 °C
